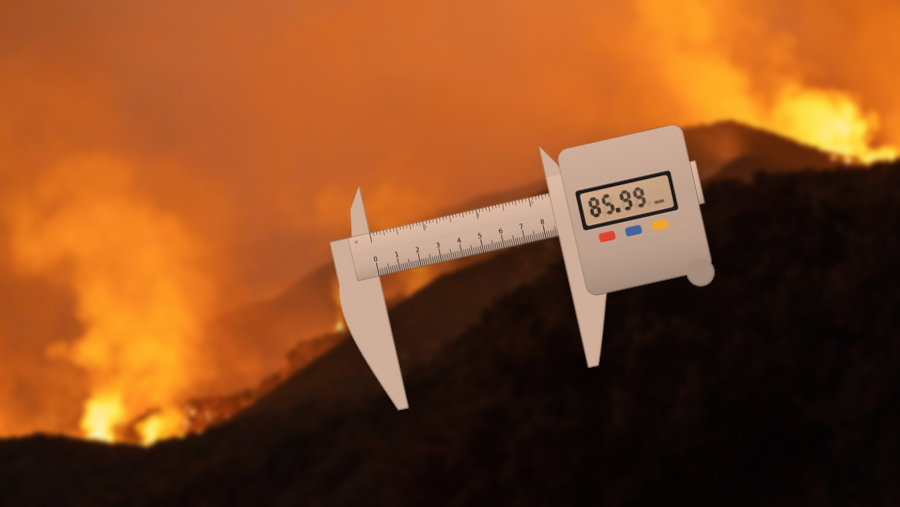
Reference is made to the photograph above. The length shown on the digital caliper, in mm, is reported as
85.99 mm
